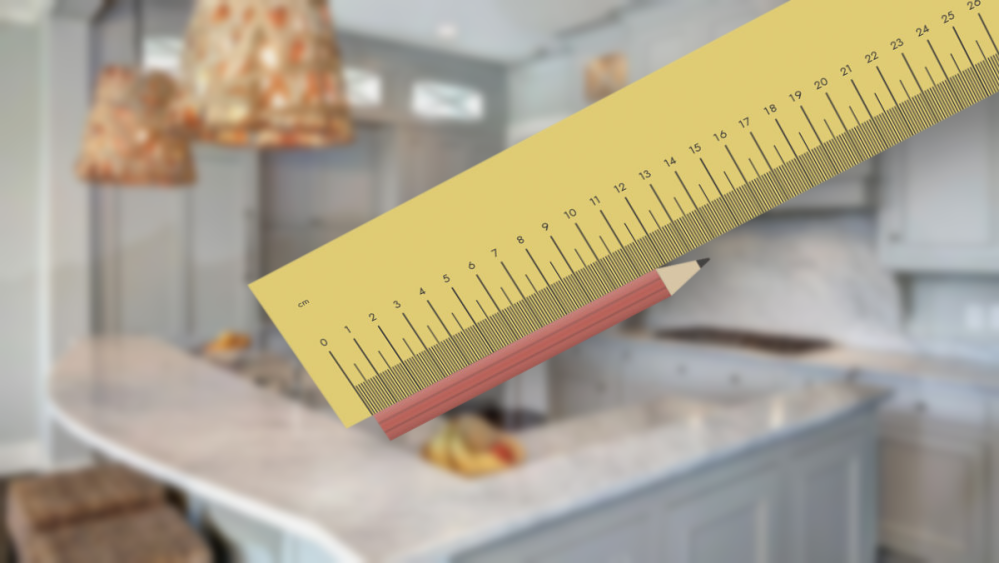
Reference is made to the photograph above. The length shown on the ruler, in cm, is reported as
13.5 cm
